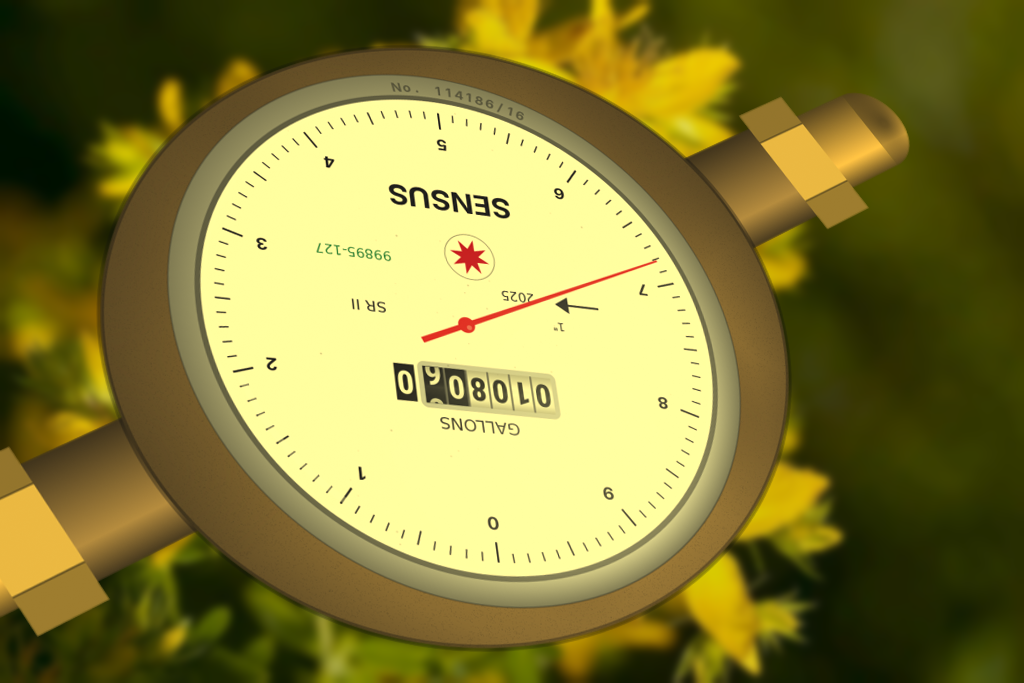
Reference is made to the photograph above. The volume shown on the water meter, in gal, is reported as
108056.8 gal
